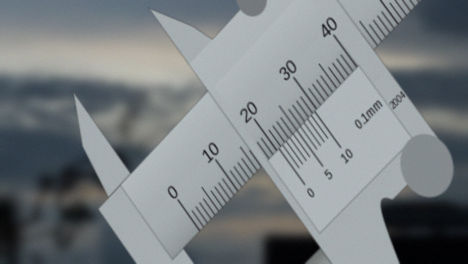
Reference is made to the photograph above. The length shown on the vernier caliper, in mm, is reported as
20.5 mm
